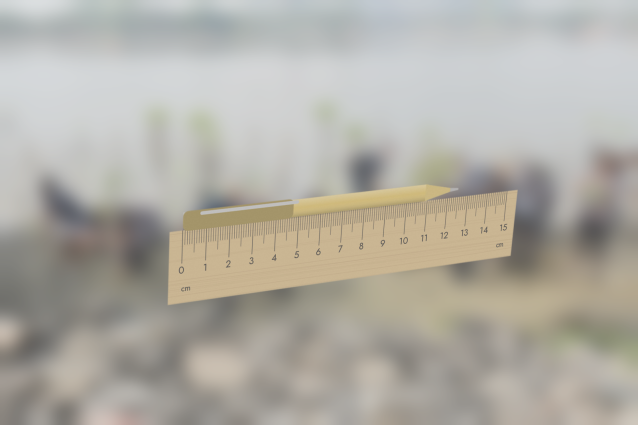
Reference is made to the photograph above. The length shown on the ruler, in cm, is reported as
12.5 cm
